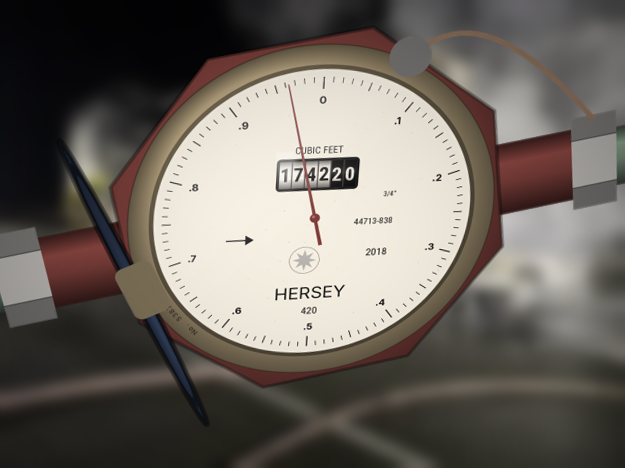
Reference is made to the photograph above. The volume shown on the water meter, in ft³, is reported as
174219.96 ft³
